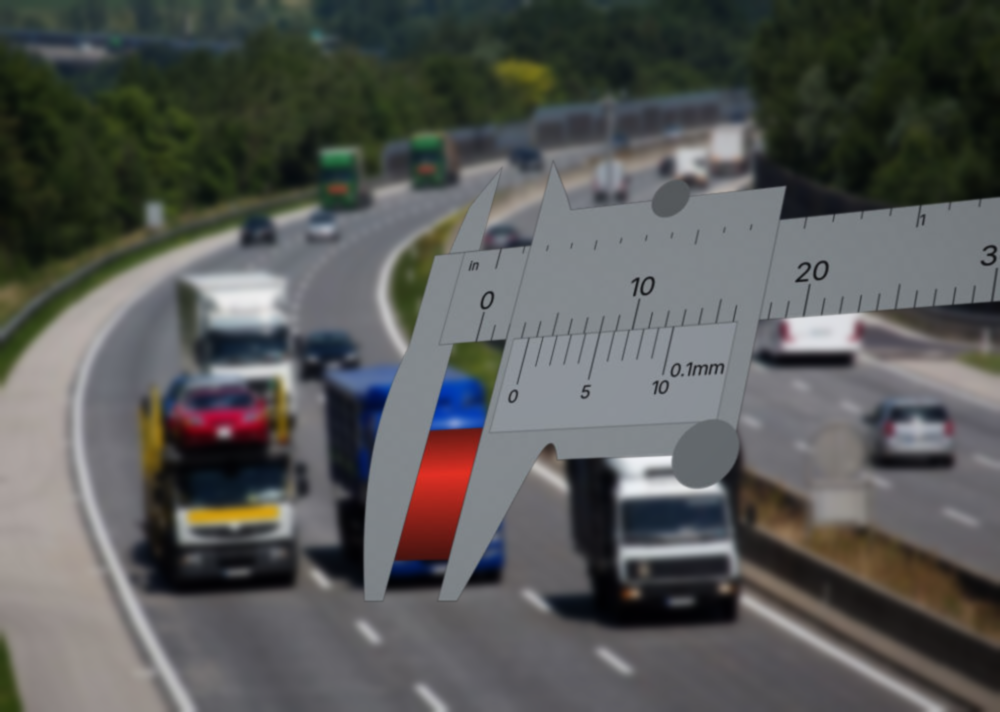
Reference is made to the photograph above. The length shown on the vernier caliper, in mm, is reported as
3.5 mm
